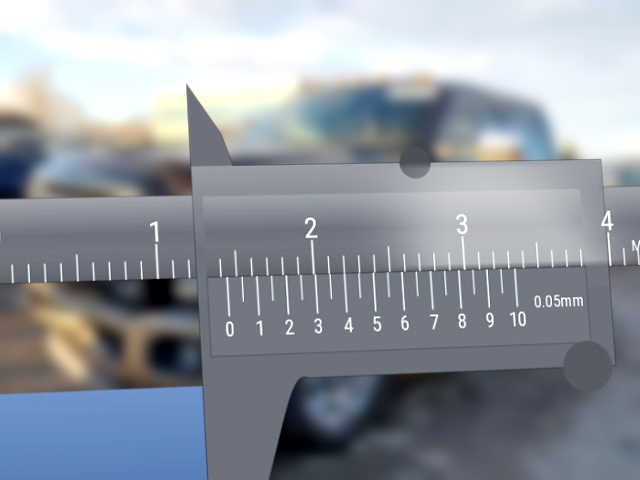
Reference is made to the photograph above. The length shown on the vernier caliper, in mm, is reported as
14.4 mm
